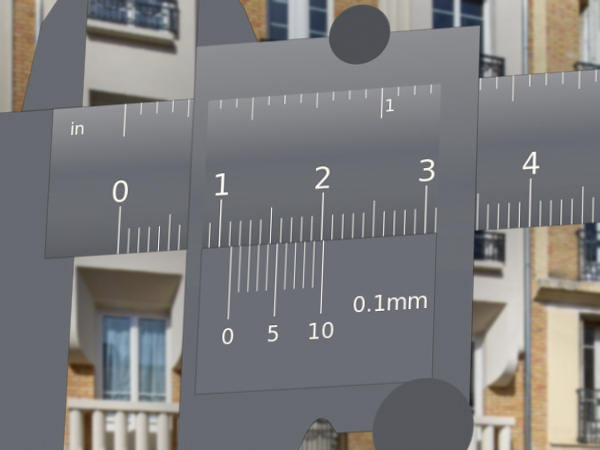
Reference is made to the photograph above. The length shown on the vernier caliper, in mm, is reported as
11.2 mm
